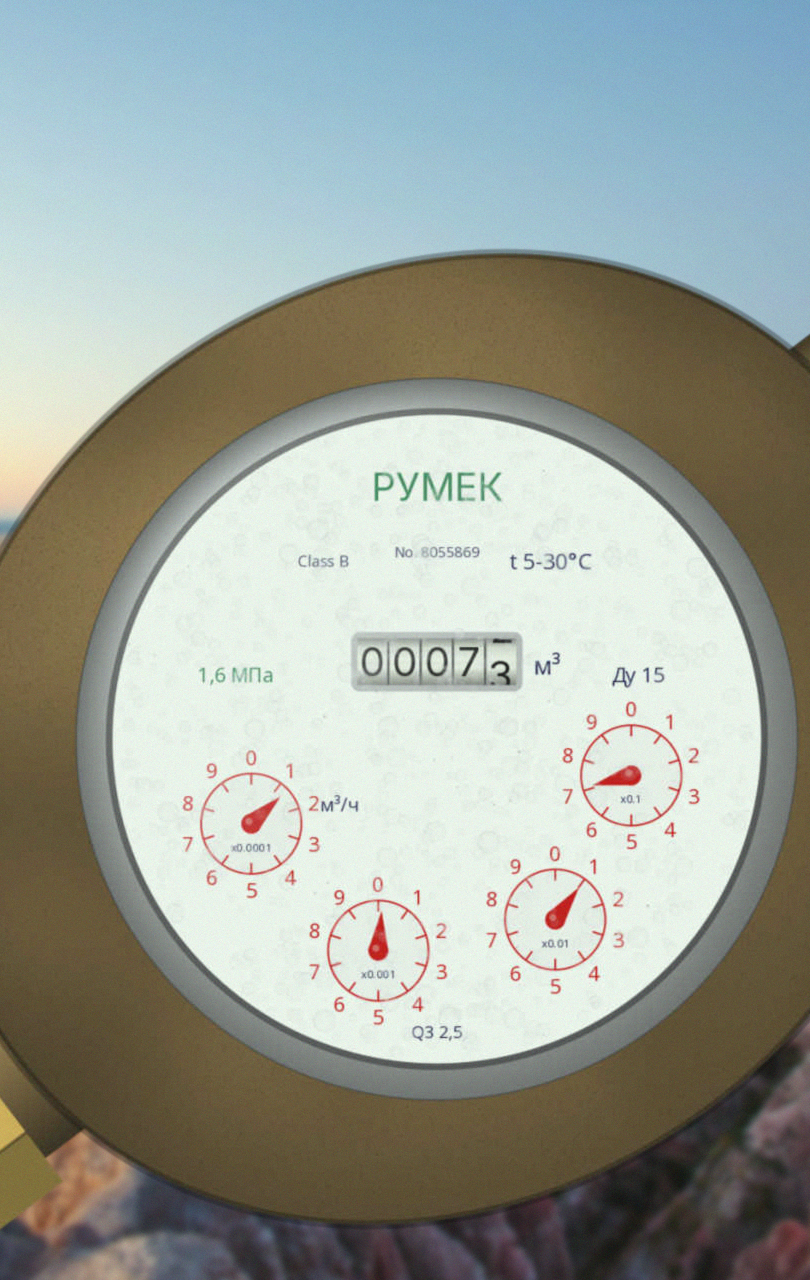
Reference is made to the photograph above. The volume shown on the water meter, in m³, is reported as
72.7101 m³
